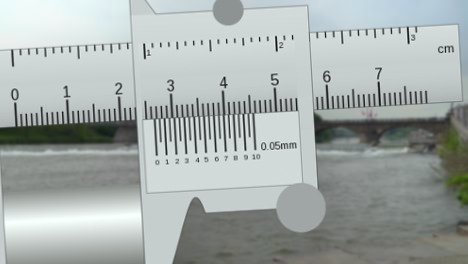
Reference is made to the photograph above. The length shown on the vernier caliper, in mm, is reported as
26.6 mm
